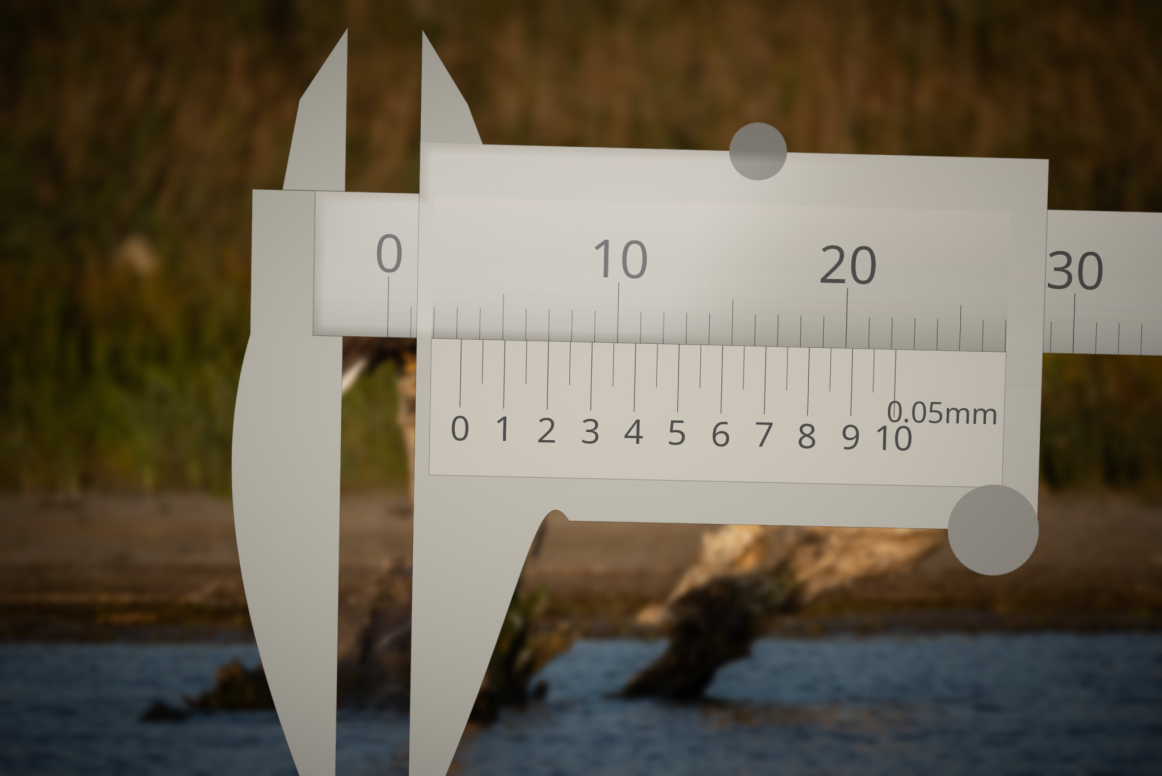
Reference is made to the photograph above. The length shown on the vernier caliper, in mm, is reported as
3.20 mm
